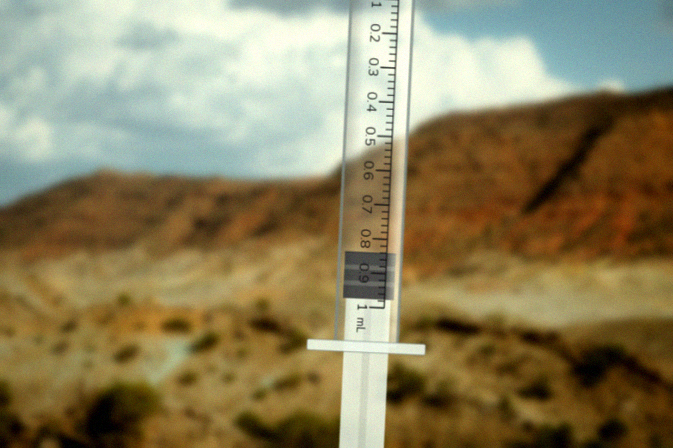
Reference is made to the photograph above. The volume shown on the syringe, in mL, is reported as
0.84 mL
